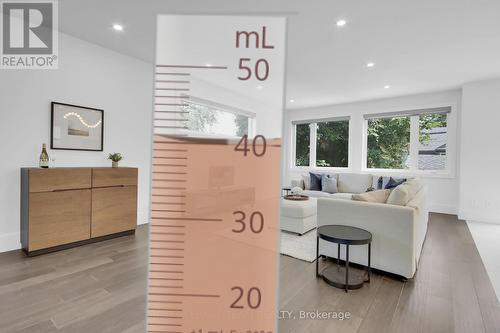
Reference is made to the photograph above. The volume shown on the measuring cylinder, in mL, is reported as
40 mL
